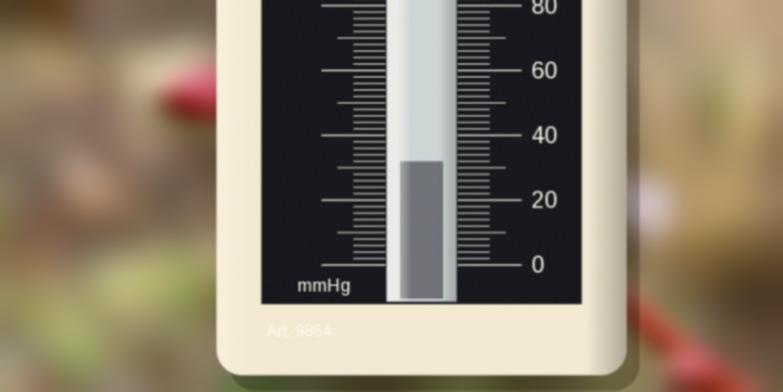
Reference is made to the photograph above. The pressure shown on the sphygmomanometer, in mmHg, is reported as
32 mmHg
